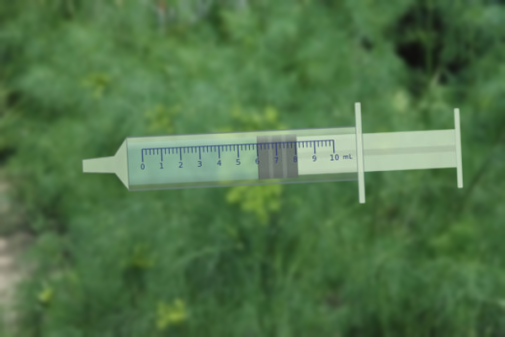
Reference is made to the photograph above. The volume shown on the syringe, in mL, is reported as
6 mL
